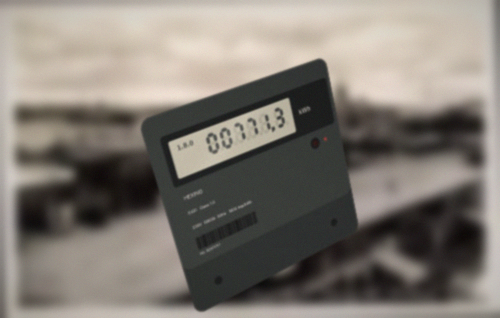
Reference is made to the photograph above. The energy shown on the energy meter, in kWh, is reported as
771.3 kWh
